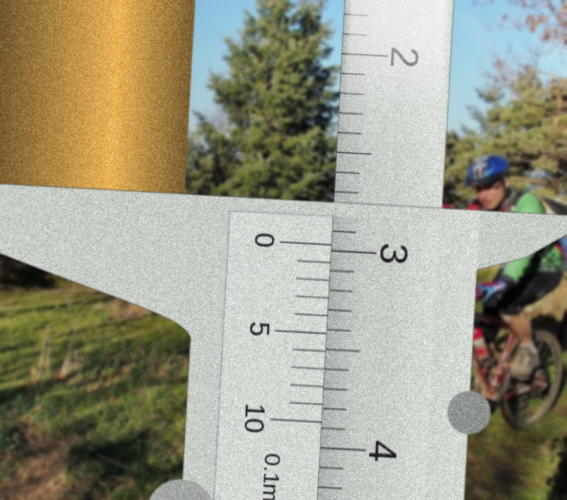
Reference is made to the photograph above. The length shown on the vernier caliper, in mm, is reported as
29.7 mm
